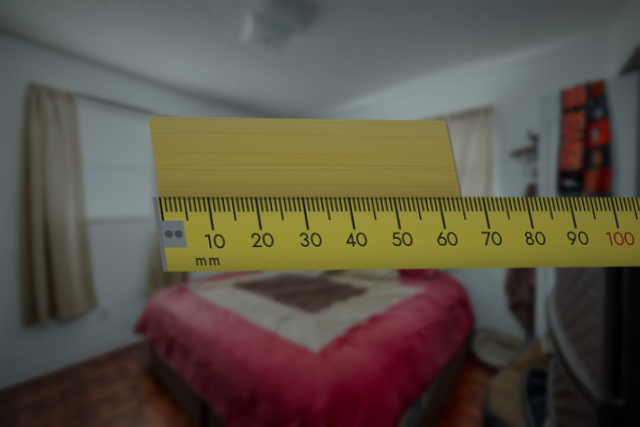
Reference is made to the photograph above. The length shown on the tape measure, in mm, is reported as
65 mm
